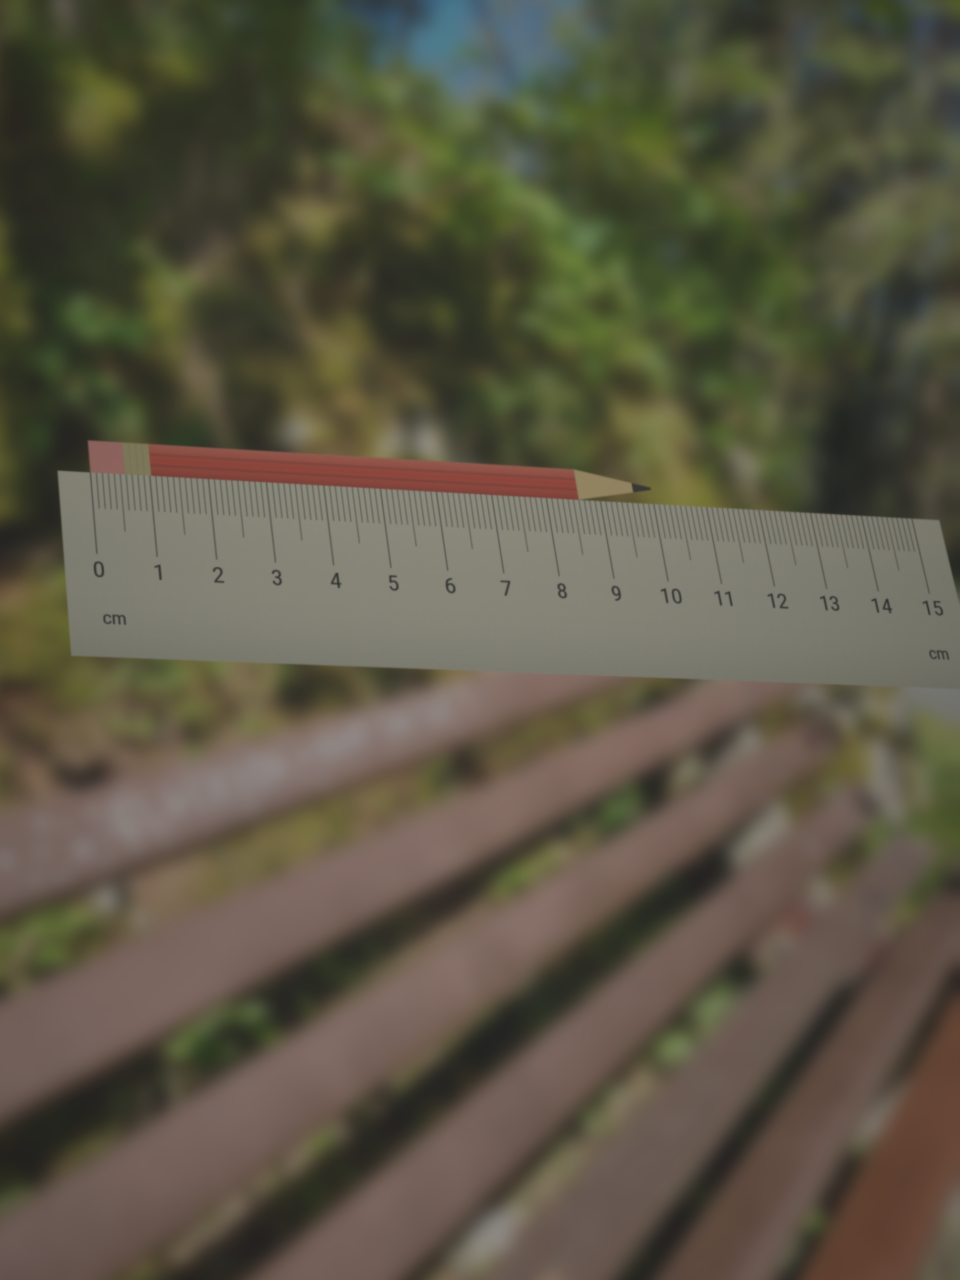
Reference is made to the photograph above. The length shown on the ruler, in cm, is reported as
10 cm
